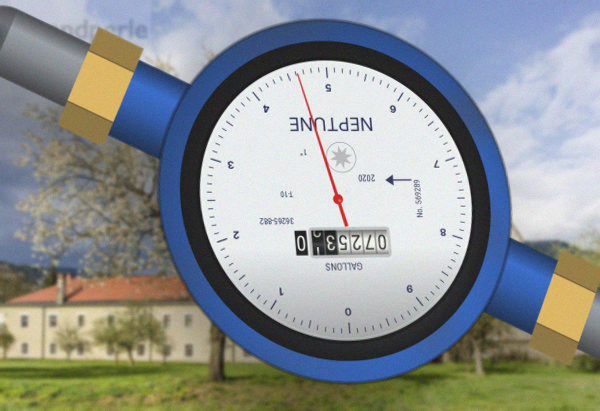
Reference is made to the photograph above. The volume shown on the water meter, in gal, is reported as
725314.6 gal
